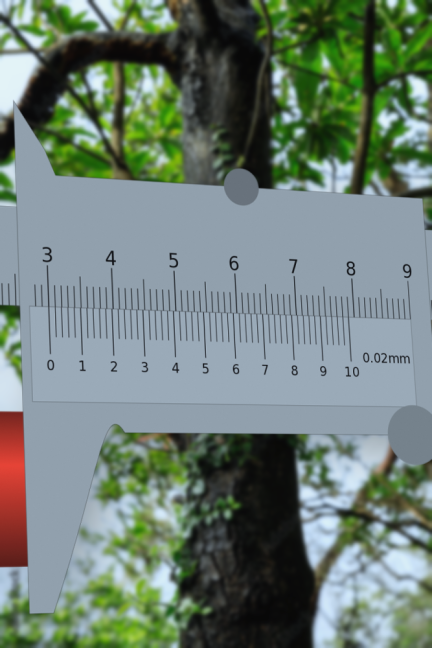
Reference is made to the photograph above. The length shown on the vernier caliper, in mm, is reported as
30.0 mm
